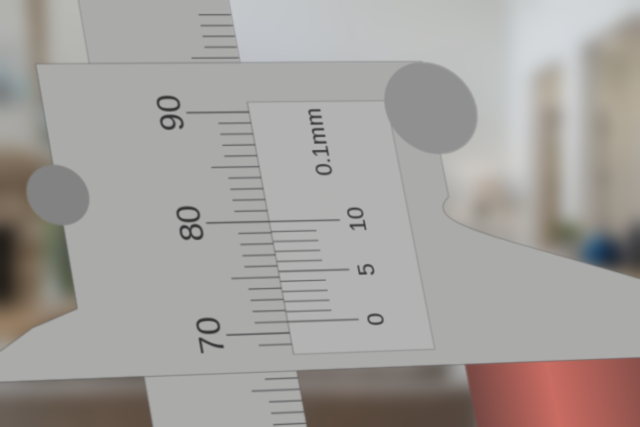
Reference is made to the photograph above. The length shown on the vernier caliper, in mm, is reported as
71.0 mm
